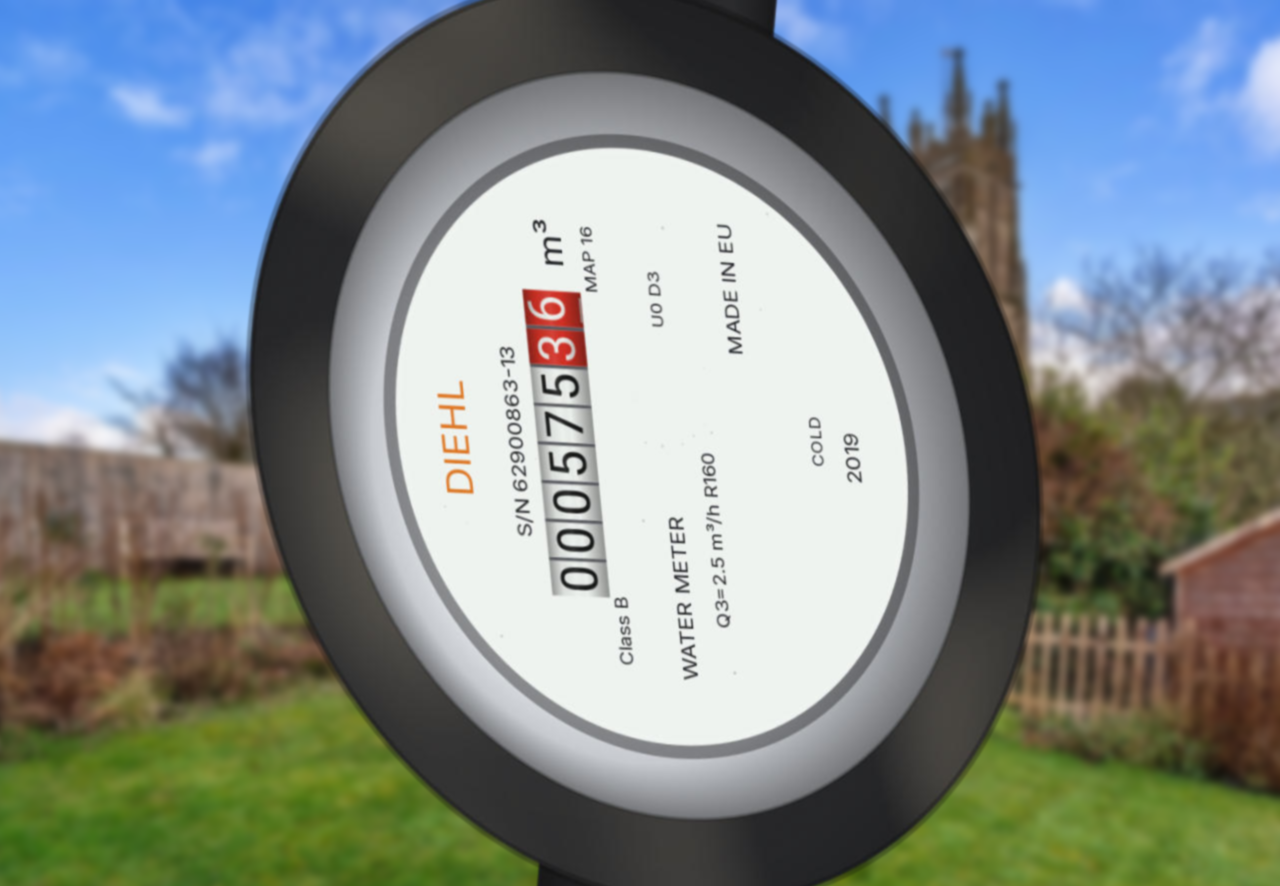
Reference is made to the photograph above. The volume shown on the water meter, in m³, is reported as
575.36 m³
